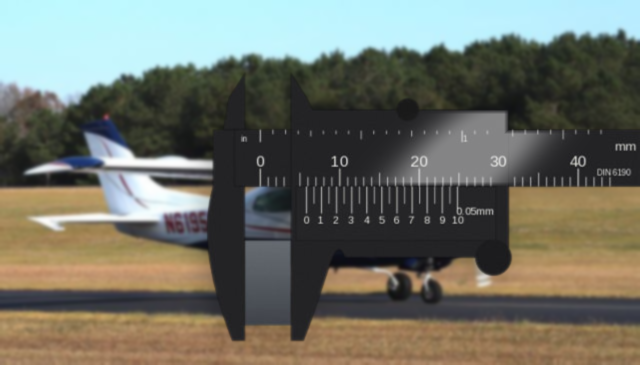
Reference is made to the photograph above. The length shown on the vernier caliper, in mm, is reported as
5.8 mm
